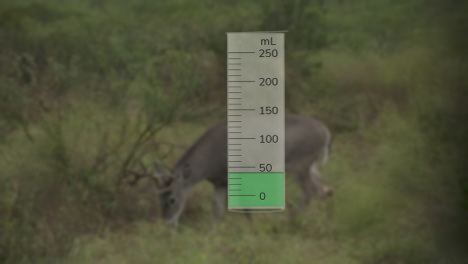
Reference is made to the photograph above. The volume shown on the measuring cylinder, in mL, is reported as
40 mL
